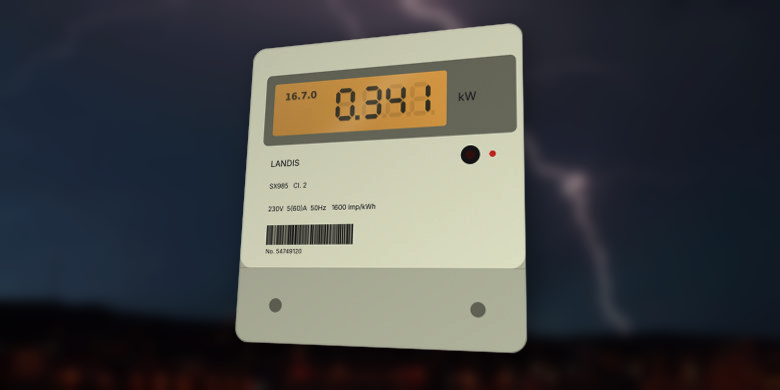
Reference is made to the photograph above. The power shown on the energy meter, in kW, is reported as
0.341 kW
